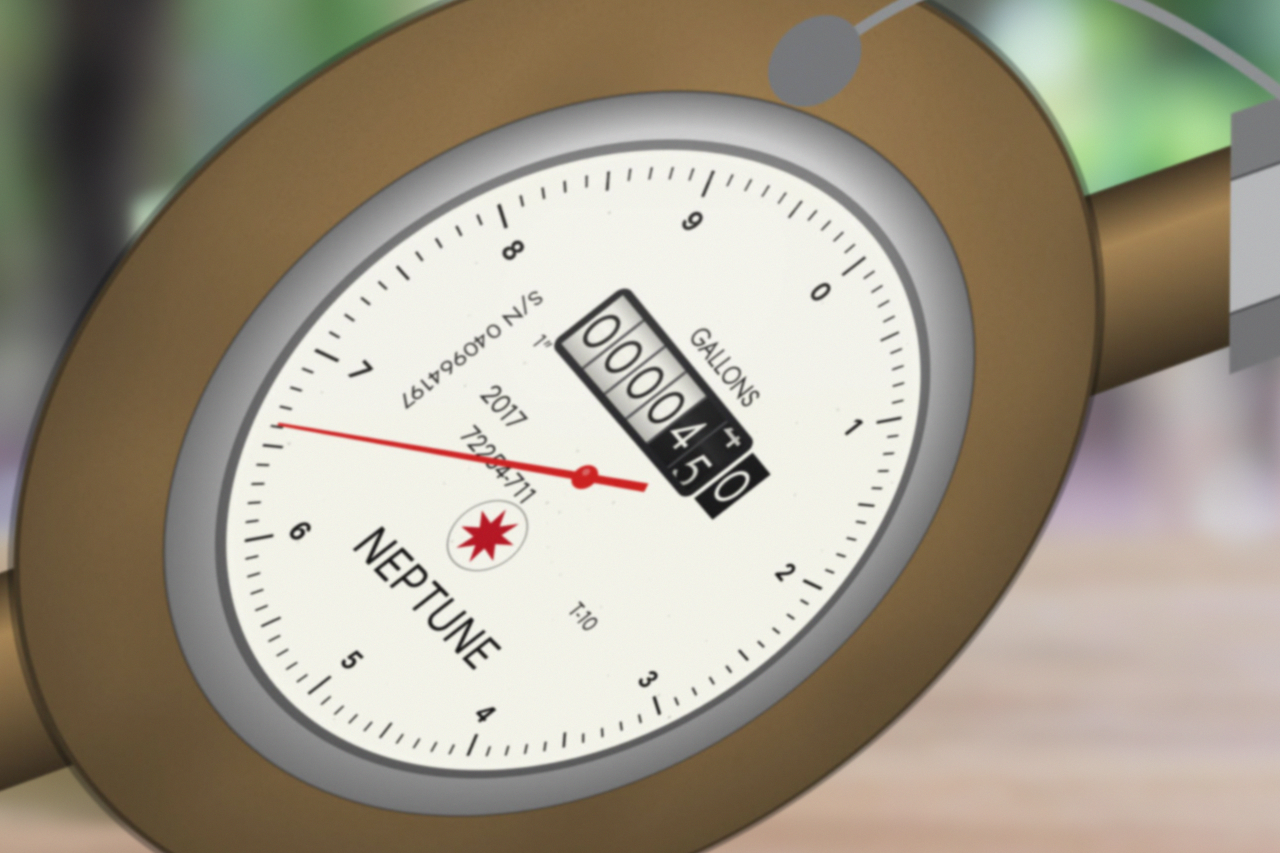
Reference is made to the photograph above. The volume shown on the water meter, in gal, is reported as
446.6 gal
